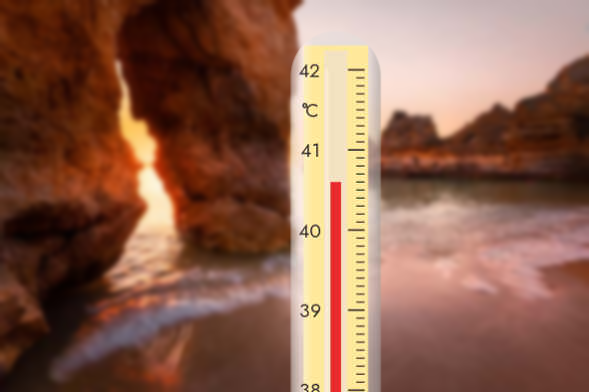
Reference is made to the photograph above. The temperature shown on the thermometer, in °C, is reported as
40.6 °C
